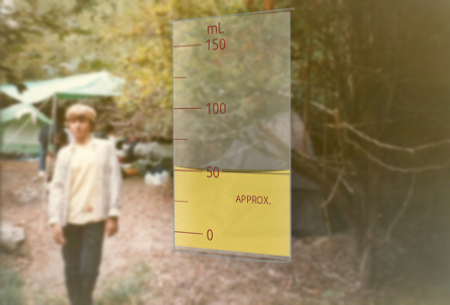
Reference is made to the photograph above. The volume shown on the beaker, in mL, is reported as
50 mL
